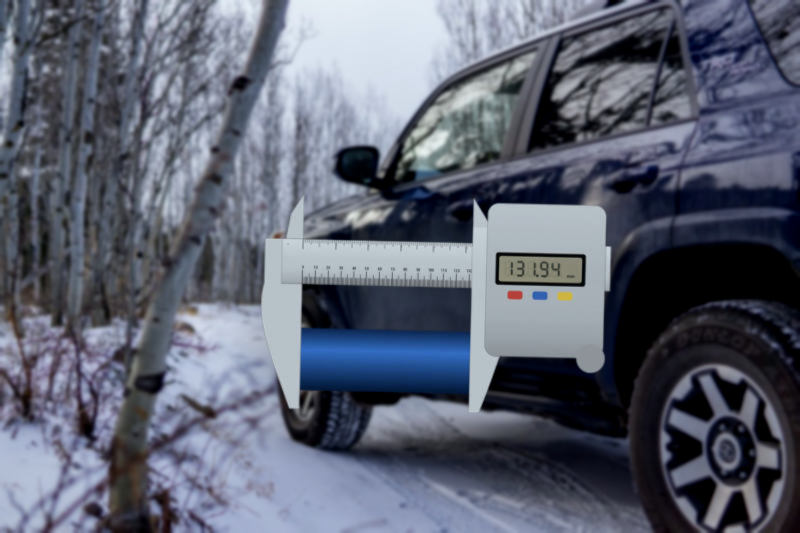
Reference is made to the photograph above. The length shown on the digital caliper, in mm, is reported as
131.94 mm
